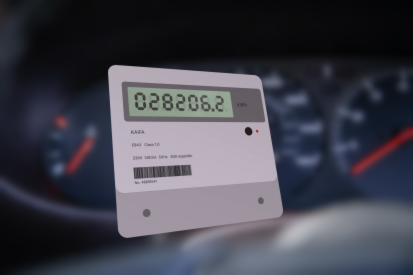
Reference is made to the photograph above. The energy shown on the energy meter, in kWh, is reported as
28206.2 kWh
